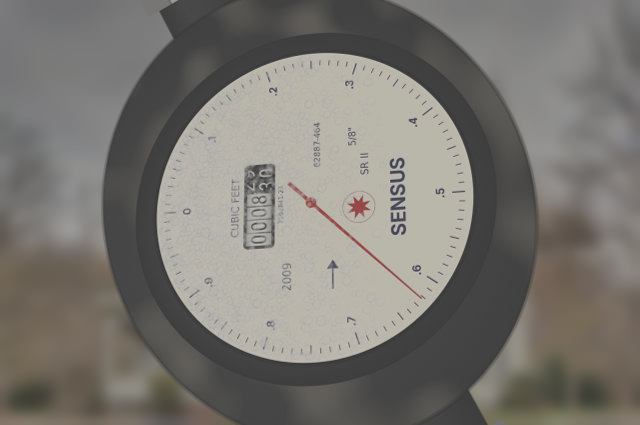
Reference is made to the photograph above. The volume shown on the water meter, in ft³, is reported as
829.62 ft³
